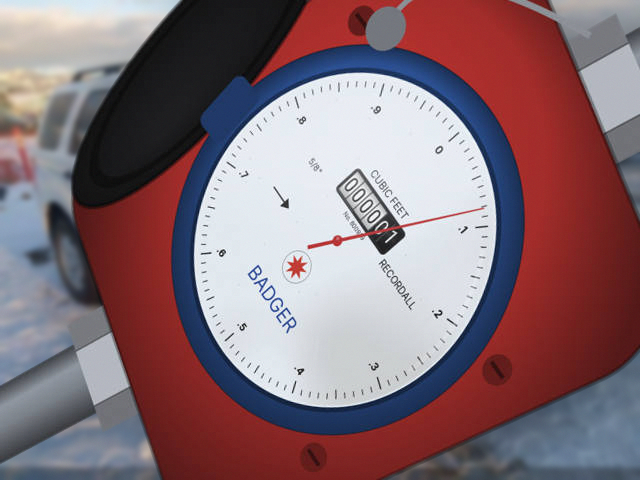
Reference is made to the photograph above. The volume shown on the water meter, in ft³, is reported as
1.08 ft³
